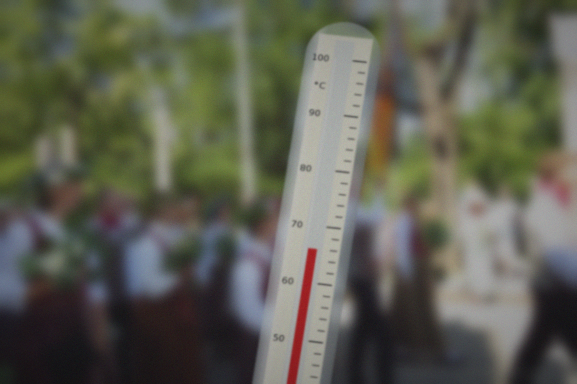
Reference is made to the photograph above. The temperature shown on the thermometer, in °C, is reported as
66 °C
